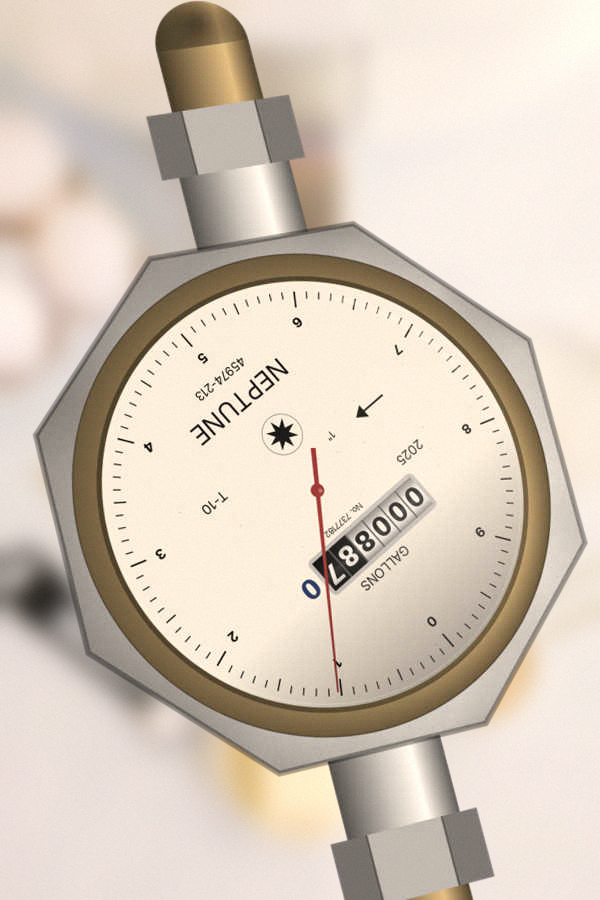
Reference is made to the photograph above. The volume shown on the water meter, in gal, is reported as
8871.0 gal
